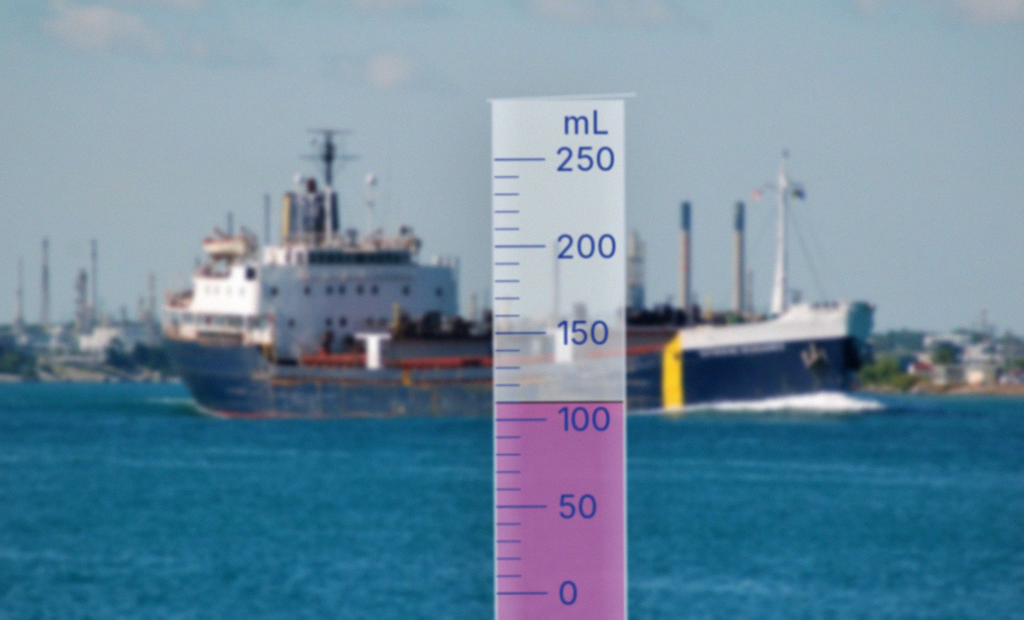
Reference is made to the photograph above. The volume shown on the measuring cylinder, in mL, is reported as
110 mL
